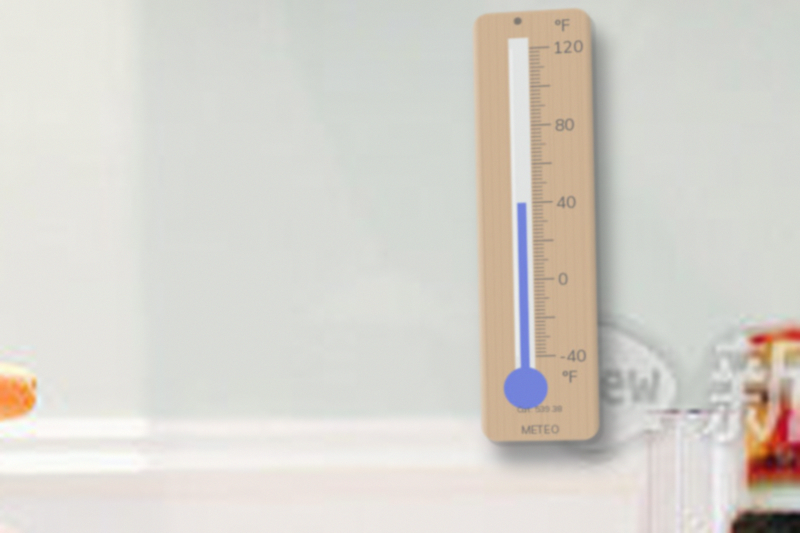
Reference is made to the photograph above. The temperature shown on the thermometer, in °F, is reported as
40 °F
